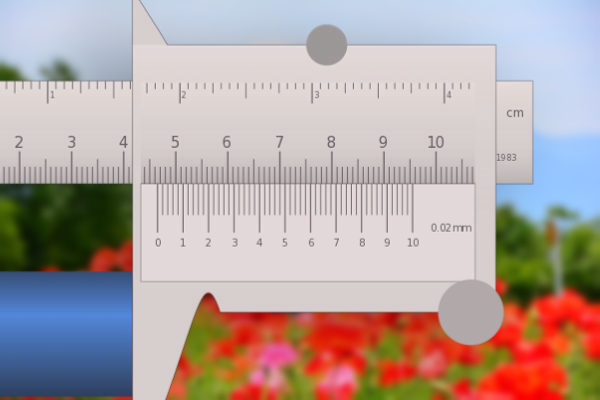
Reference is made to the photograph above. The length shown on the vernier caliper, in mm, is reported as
46.5 mm
